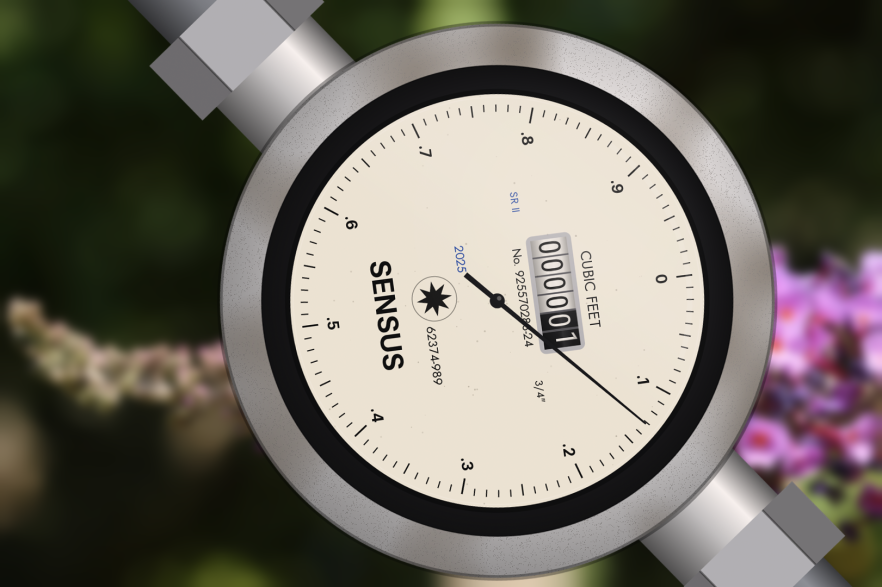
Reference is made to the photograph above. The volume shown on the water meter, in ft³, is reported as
1.13 ft³
